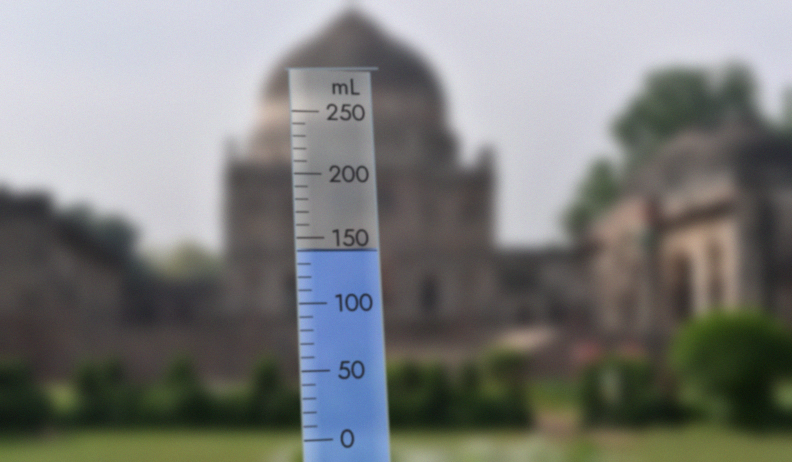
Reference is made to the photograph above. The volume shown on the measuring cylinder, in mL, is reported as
140 mL
